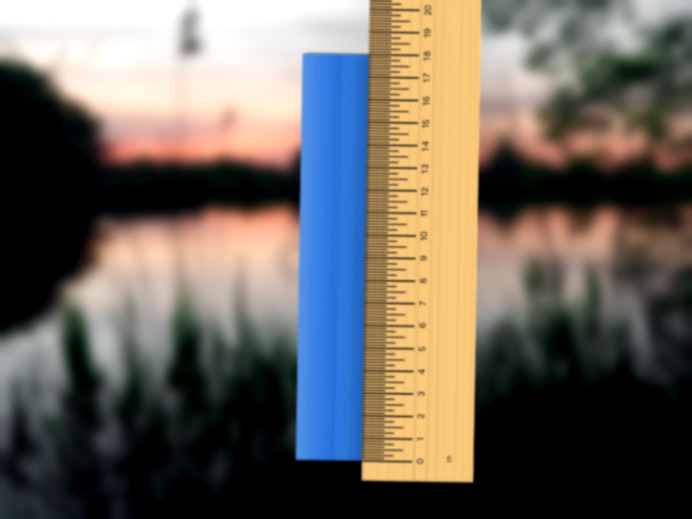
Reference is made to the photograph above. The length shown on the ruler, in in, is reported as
18 in
